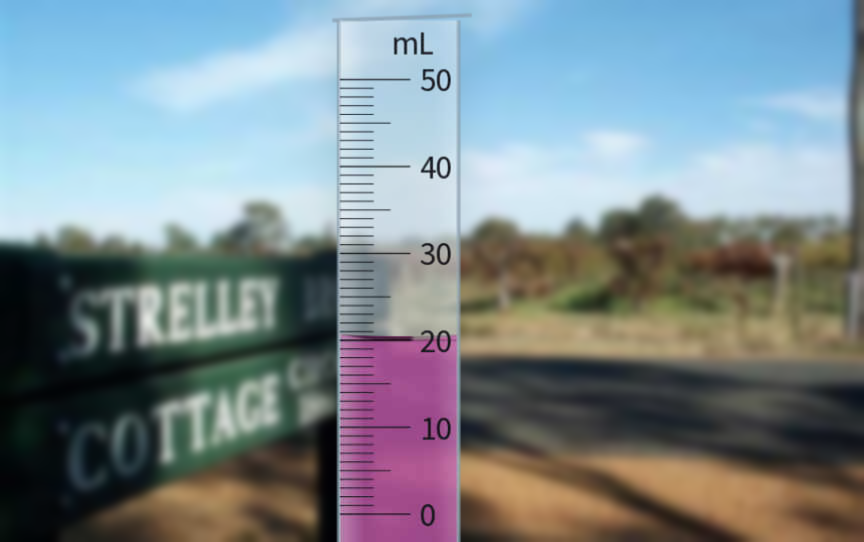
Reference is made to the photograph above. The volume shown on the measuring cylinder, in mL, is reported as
20 mL
